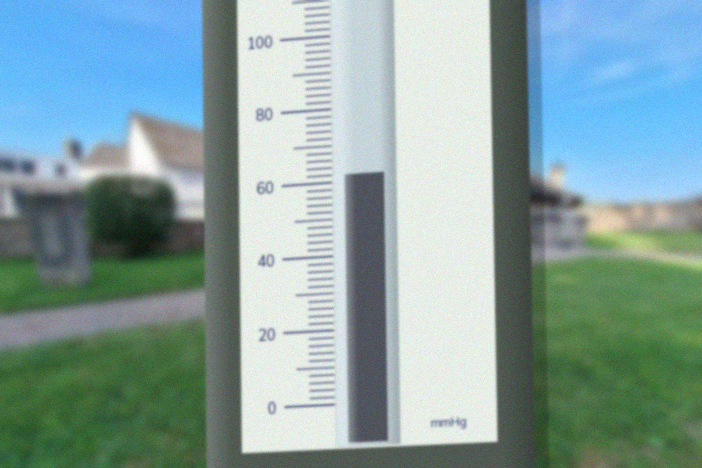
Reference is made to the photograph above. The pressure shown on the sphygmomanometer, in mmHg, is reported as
62 mmHg
